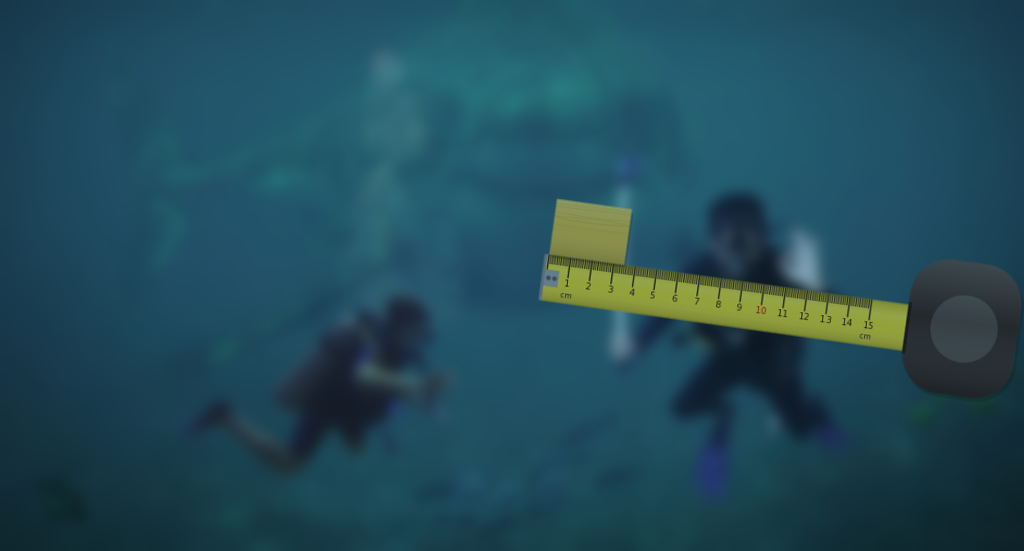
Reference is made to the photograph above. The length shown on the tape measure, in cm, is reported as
3.5 cm
